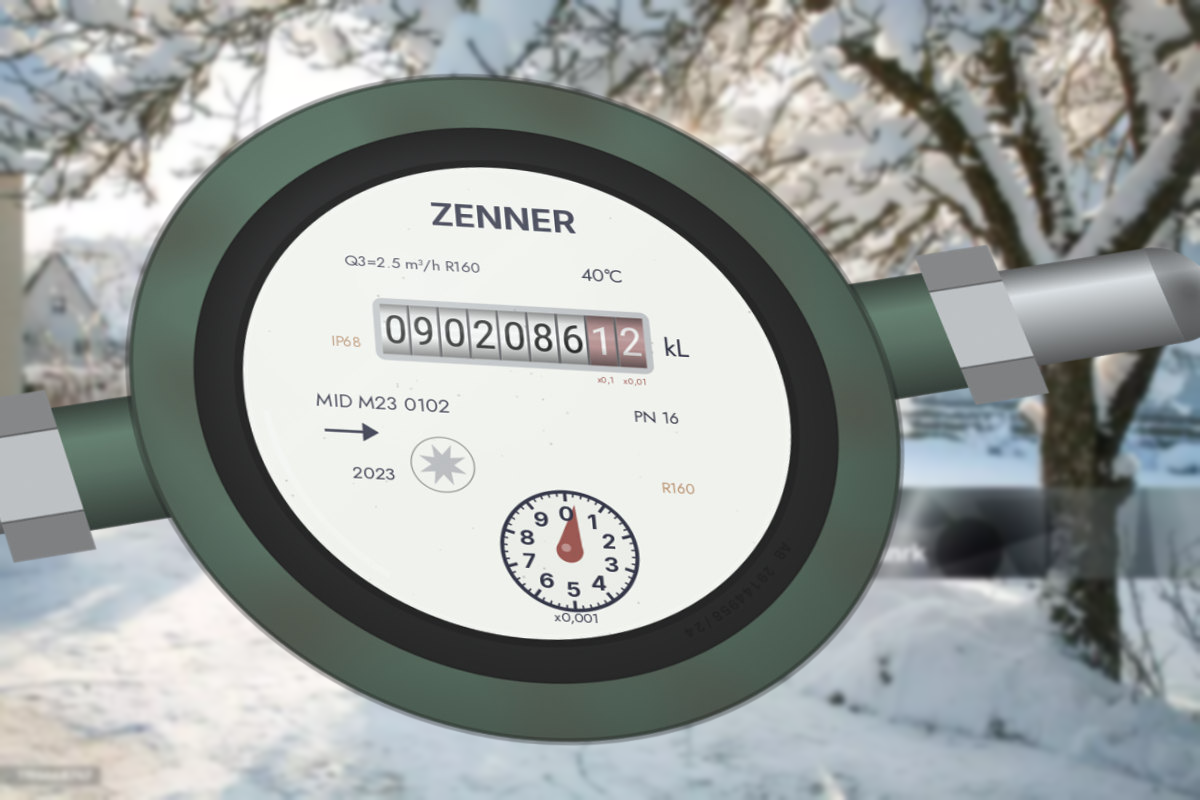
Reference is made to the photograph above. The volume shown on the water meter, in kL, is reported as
902086.120 kL
